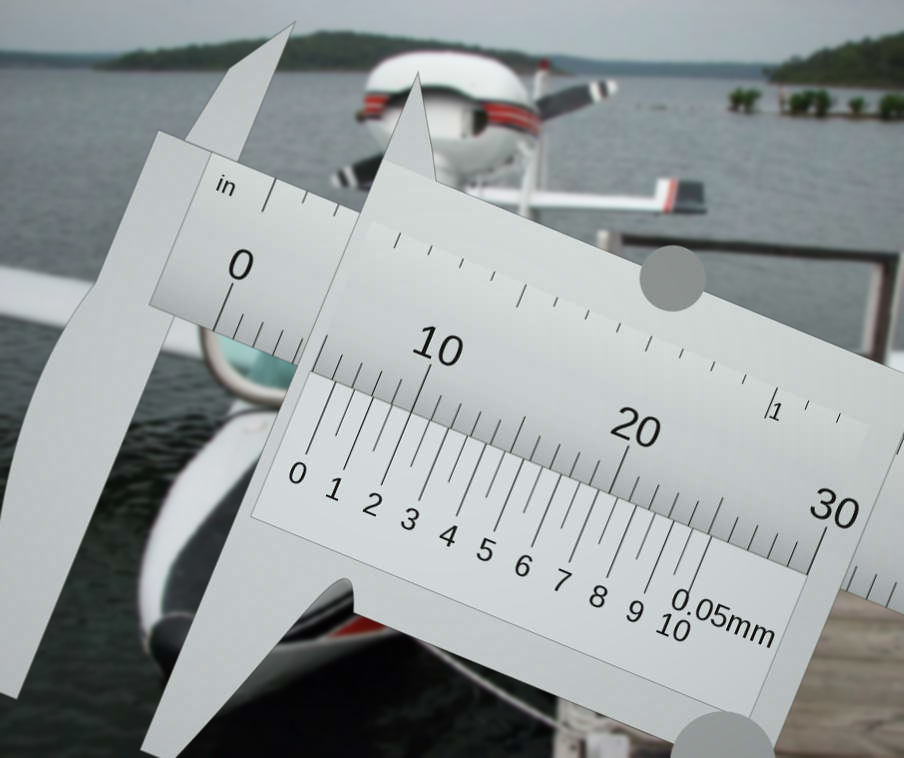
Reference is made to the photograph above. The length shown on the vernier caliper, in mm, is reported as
6.2 mm
